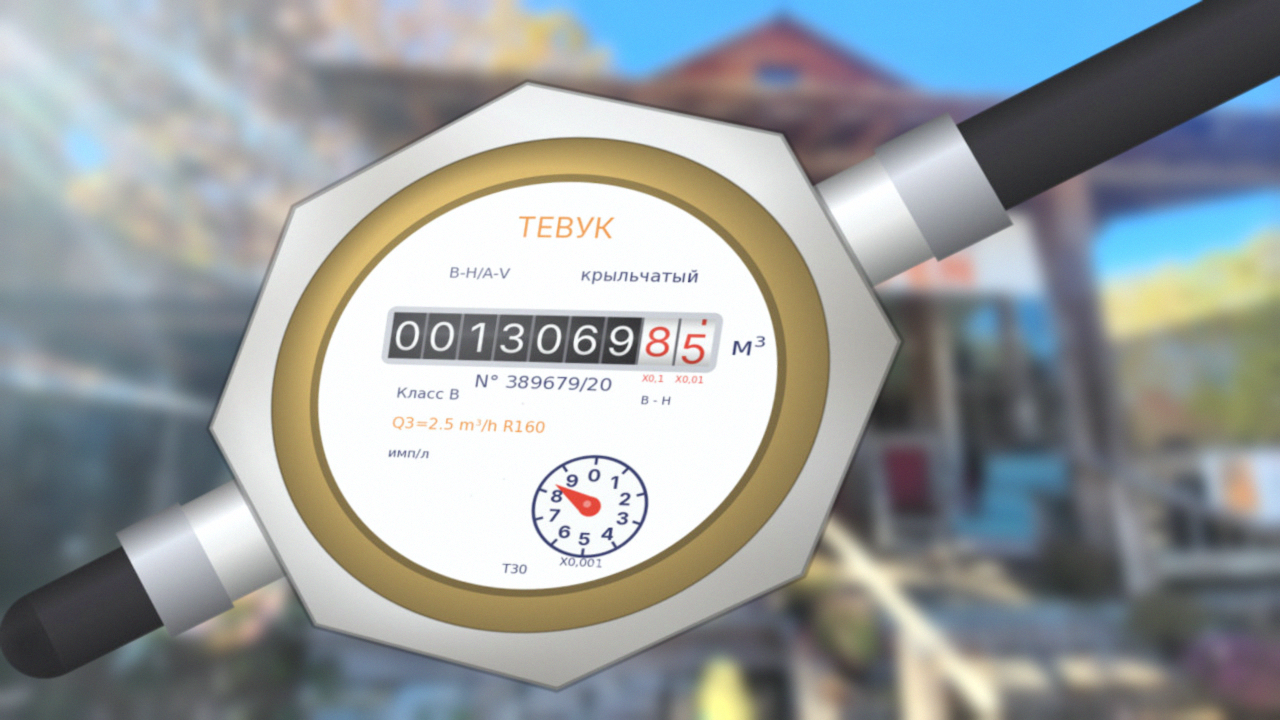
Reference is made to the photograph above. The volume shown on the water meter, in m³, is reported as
13069.848 m³
